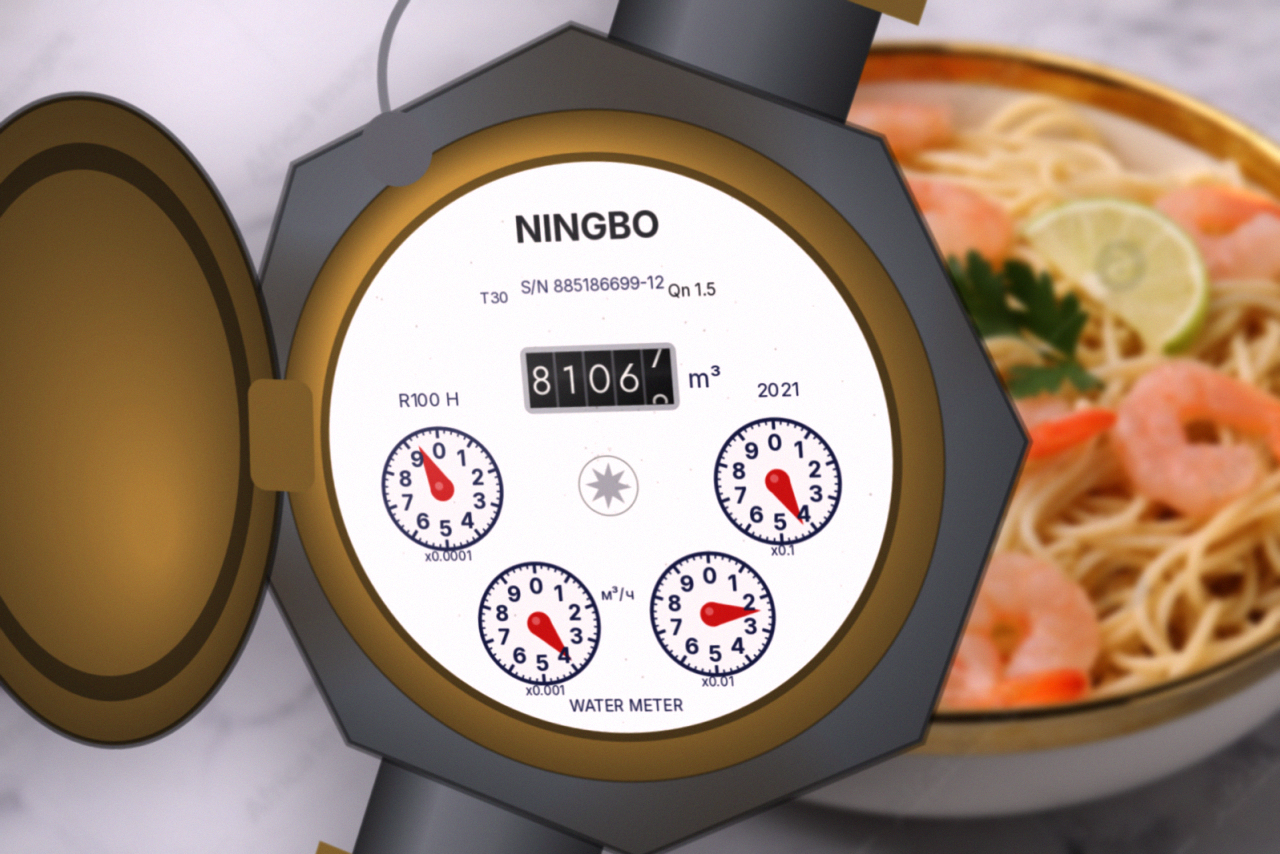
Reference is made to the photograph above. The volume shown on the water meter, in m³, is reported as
81067.4239 m³
